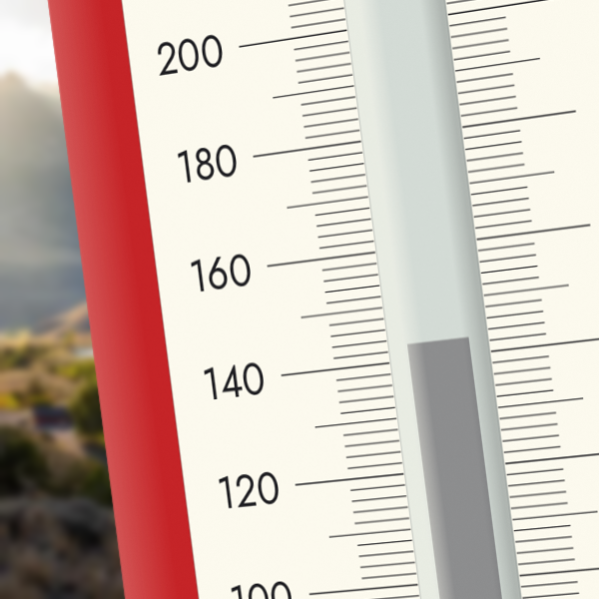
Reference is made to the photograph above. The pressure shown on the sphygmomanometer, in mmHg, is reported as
143 mmHg
